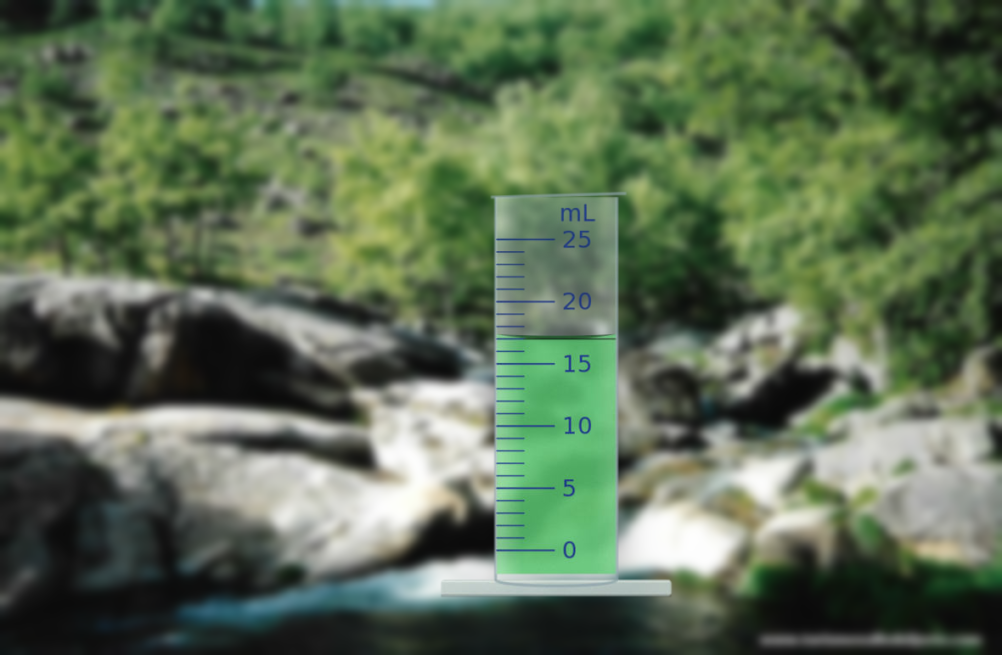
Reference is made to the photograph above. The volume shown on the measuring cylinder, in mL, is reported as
17 mL
